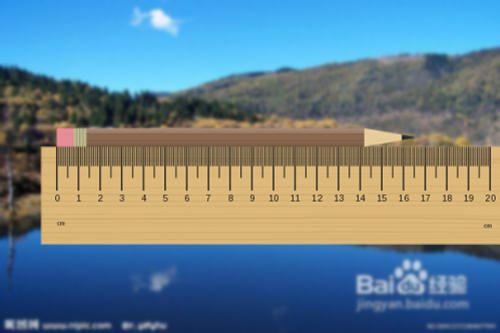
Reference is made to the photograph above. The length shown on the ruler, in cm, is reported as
16.5 cm
